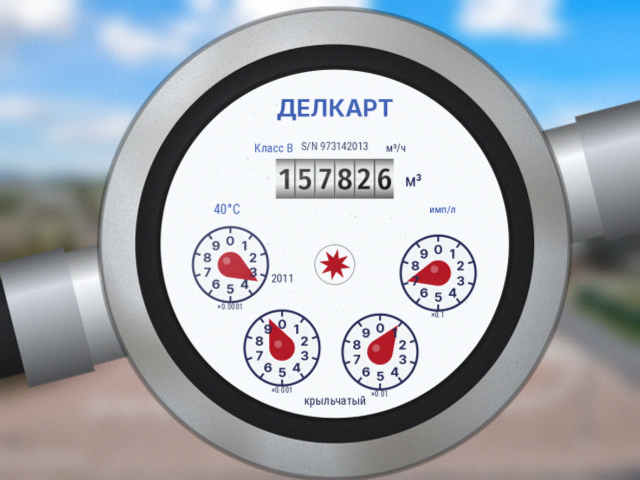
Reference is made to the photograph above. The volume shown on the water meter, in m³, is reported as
157826.7093 m³
